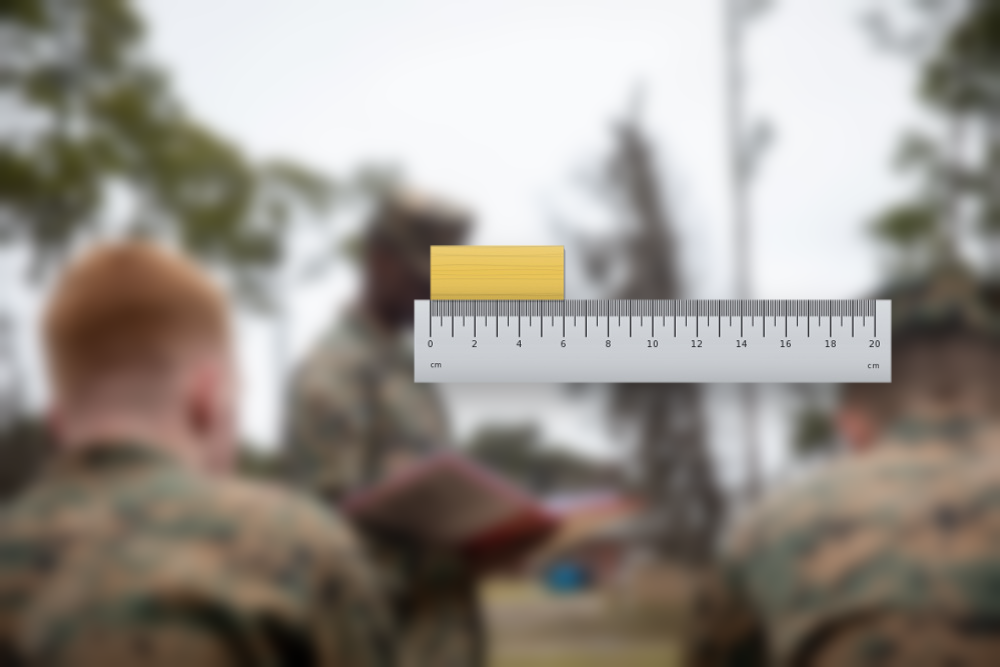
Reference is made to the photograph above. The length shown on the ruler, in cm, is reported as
6 cm
